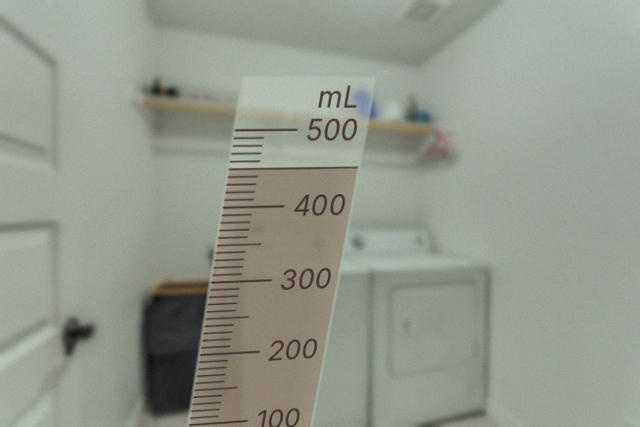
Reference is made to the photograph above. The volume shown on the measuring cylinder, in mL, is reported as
450 mL
